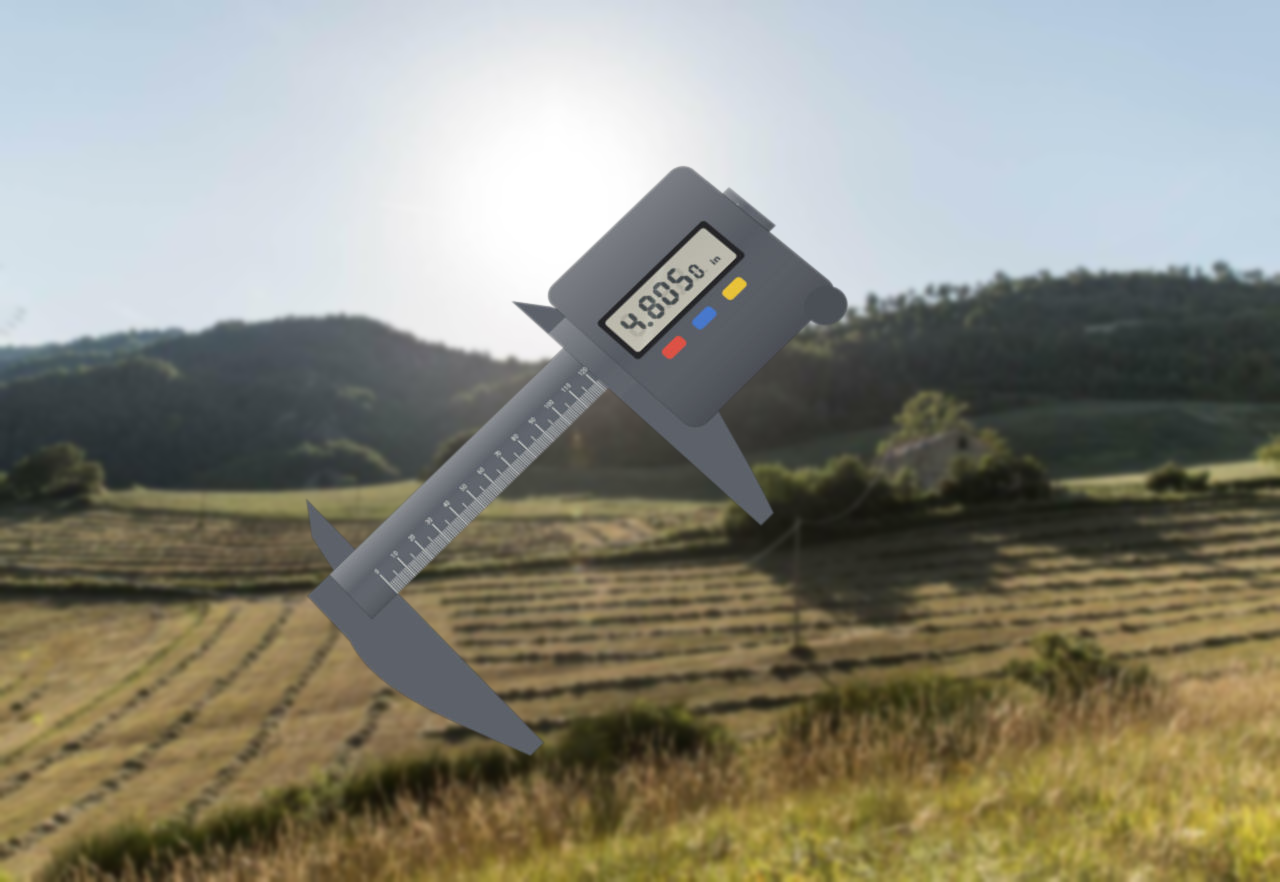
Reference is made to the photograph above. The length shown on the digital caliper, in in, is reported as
4.8050 in
